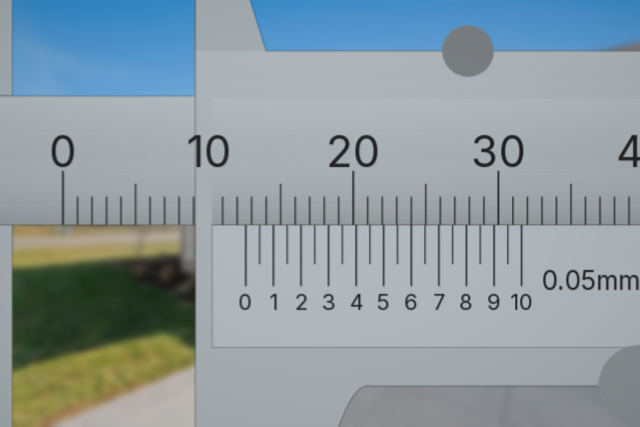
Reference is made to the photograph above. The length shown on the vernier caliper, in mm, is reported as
12.6 mm
